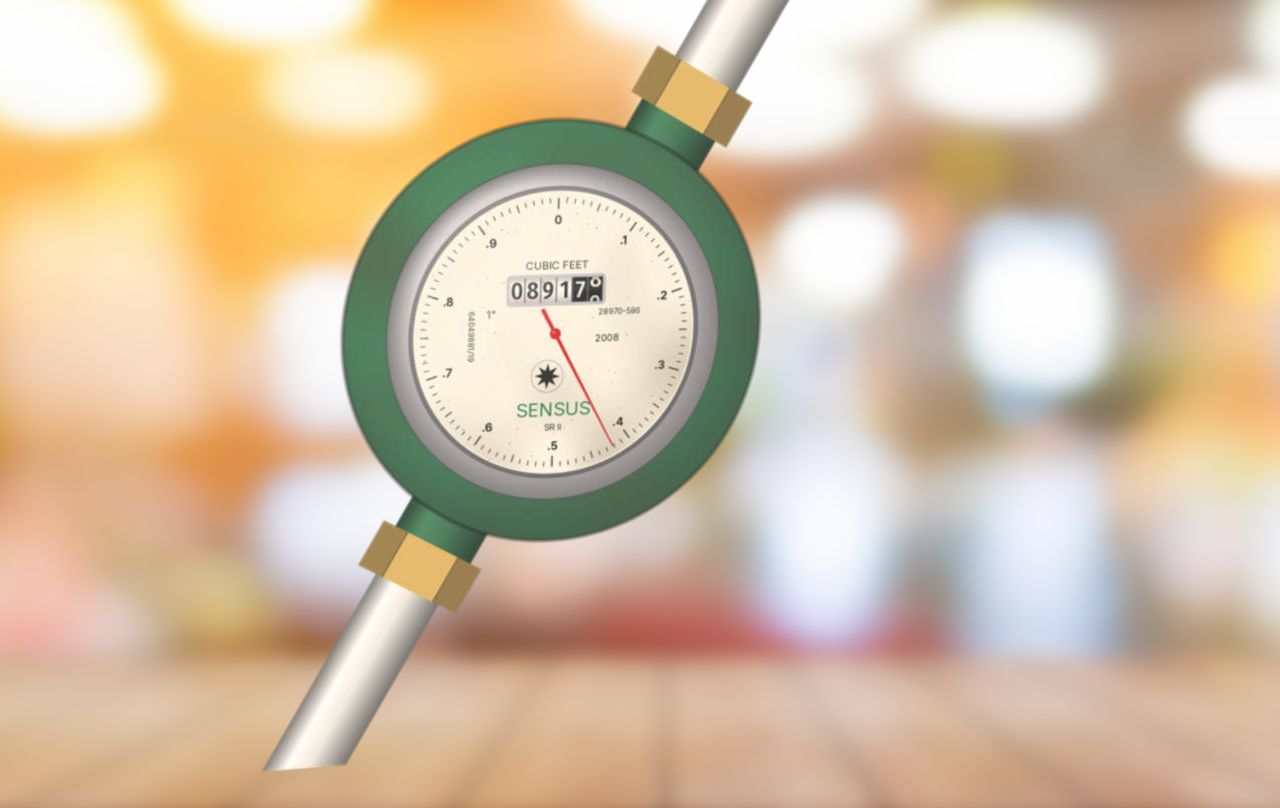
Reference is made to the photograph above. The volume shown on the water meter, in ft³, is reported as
89178.42 ft³
